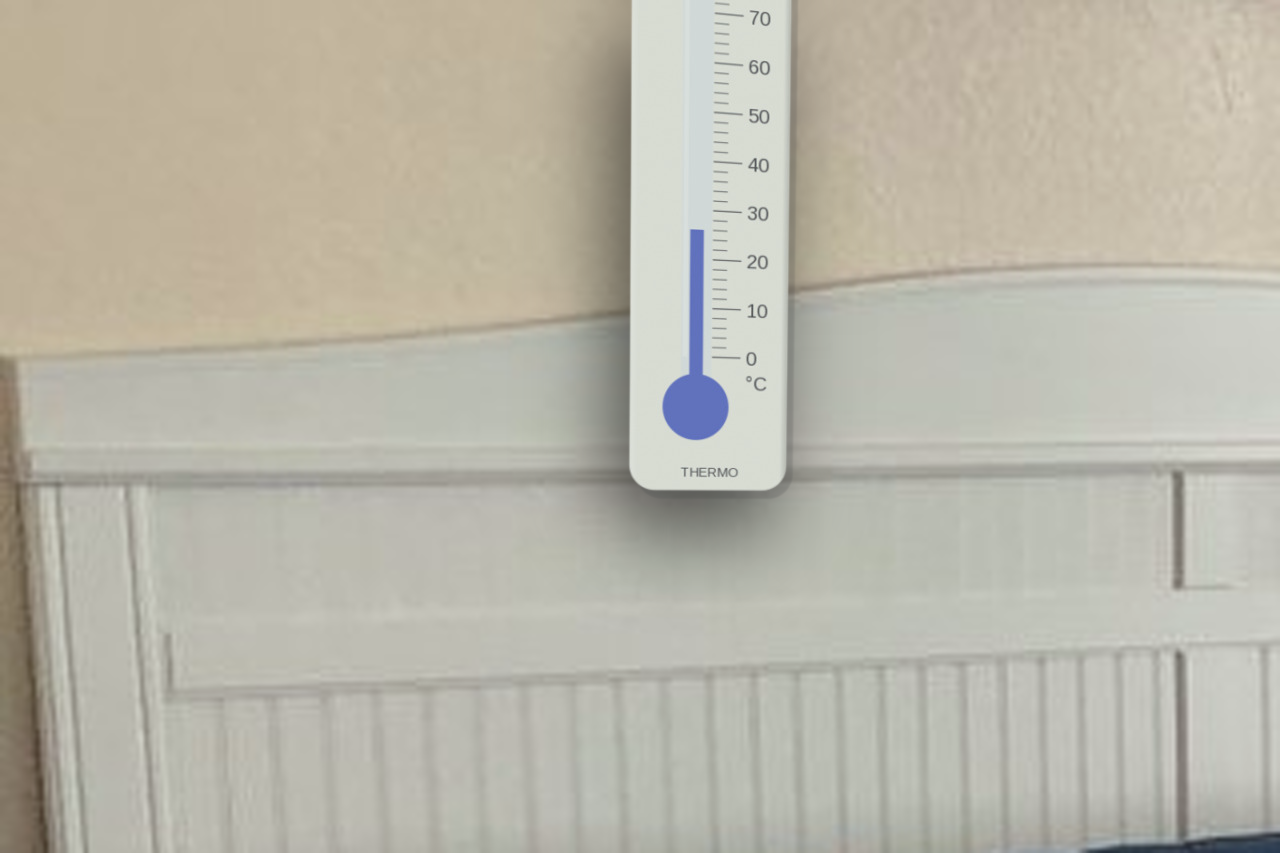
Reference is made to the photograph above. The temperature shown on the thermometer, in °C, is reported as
26 °C
